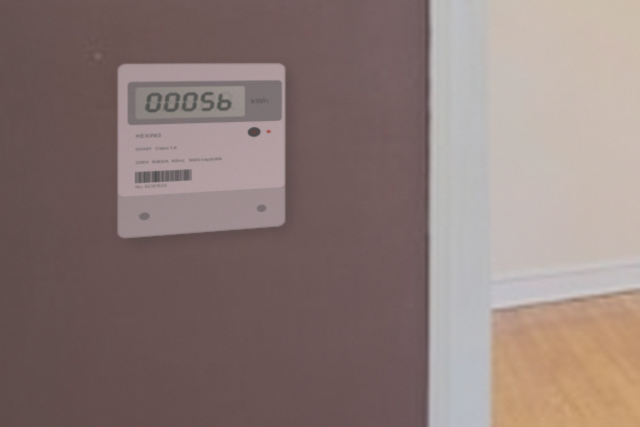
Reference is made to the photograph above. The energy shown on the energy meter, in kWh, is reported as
56 kWh
